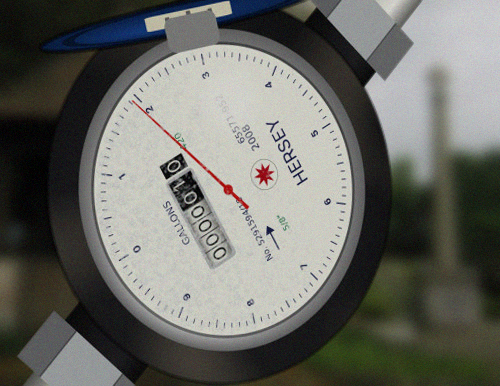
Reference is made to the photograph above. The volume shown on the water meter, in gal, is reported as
11.9 gal
